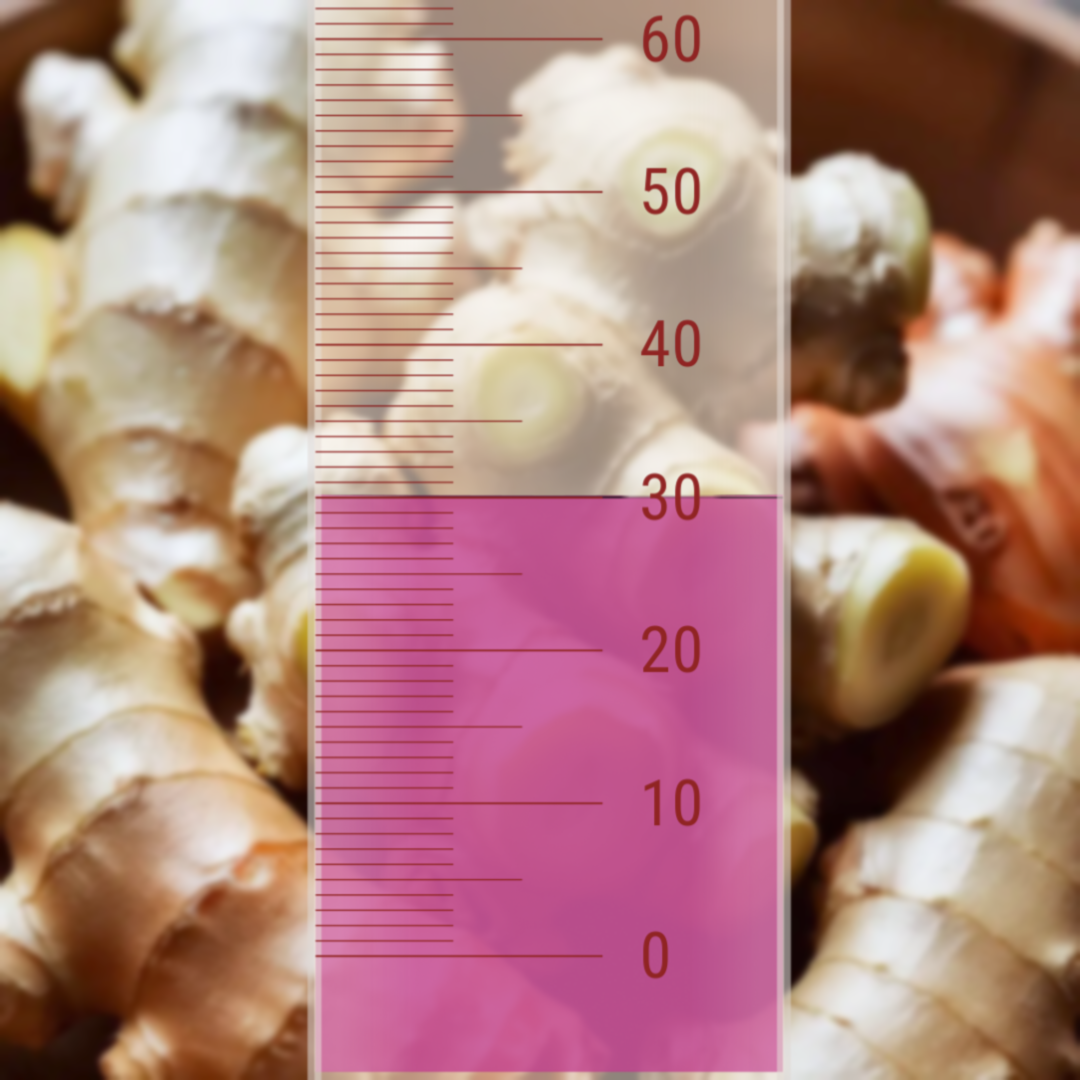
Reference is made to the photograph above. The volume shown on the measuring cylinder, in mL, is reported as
30 mL
